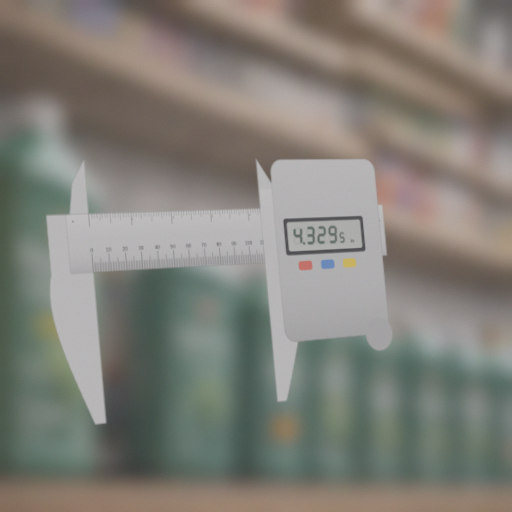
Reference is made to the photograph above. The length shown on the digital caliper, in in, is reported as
4.3295 in
